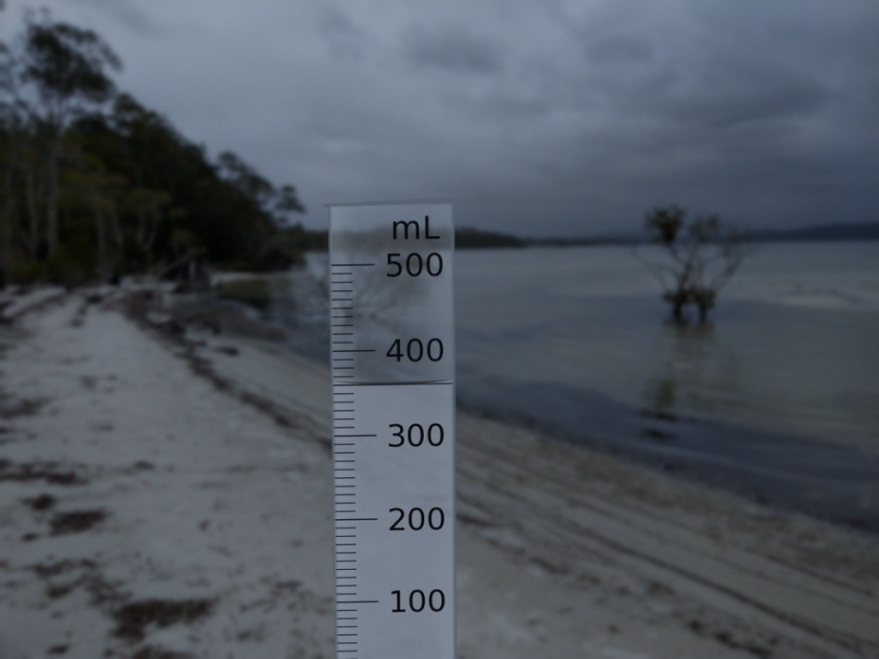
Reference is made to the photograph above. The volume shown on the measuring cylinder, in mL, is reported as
360 mL
